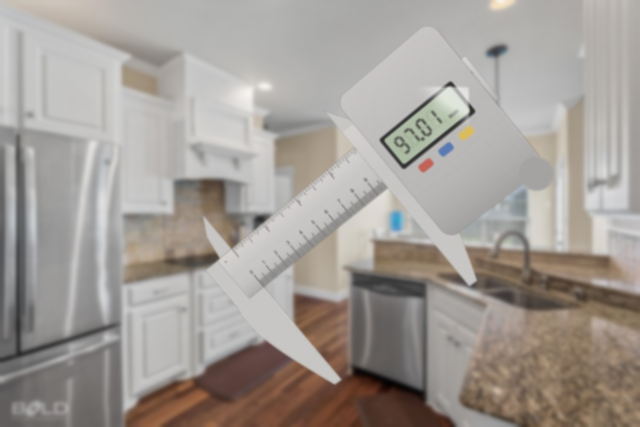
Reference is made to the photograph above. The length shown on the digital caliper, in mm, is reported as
97.01 mm
